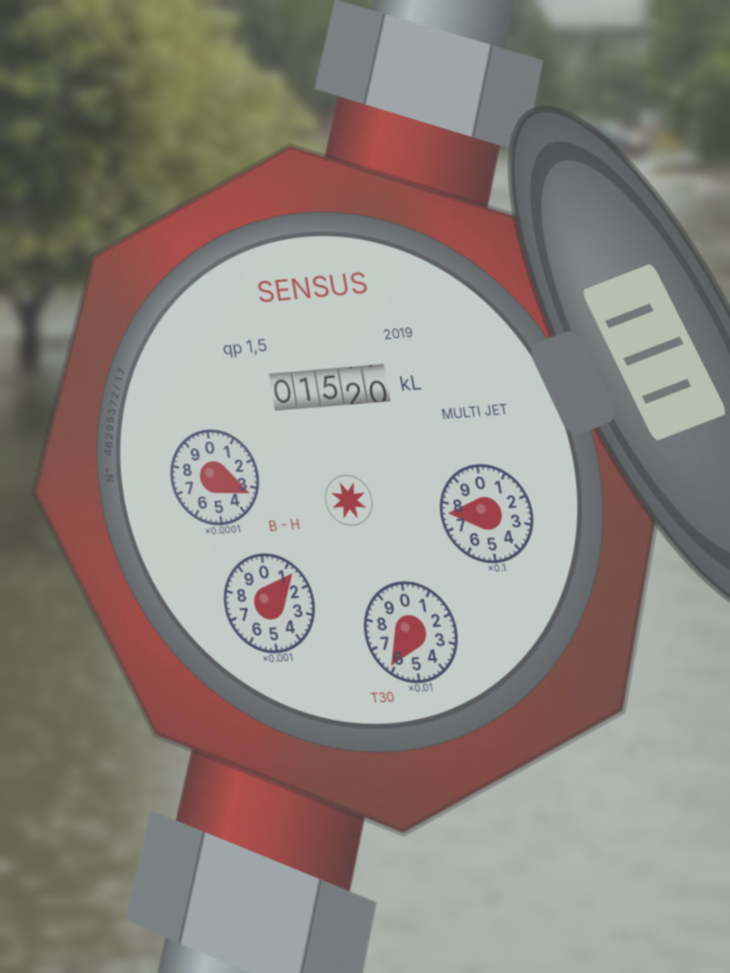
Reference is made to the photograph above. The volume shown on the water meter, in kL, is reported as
1519.7613 kL
